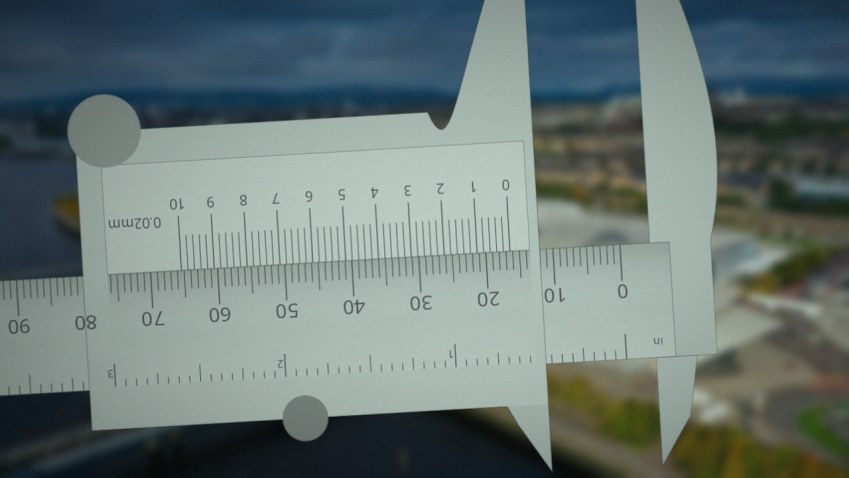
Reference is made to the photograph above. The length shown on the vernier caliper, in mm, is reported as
16.4 mm
